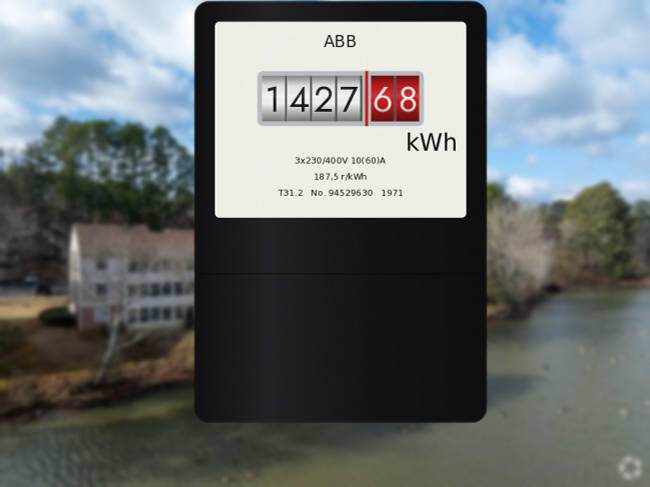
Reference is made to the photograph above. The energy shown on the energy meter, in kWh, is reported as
1427.68 kWh
